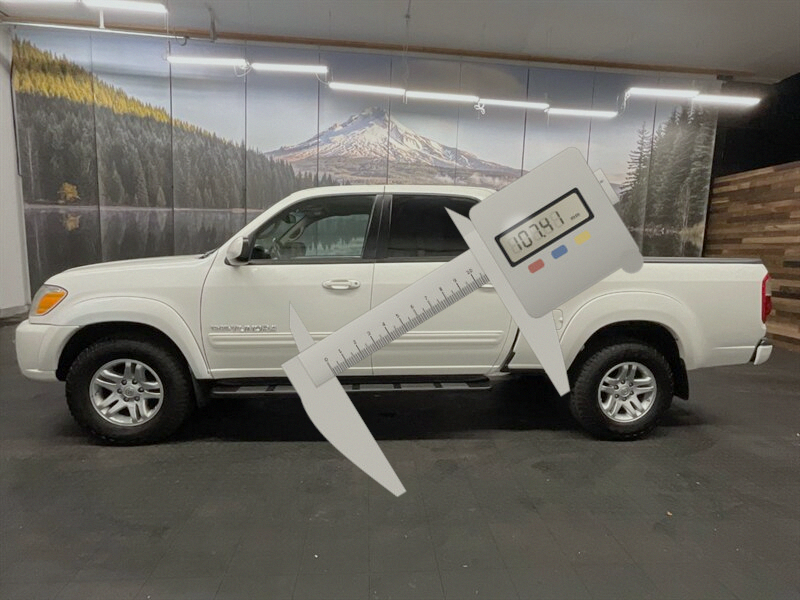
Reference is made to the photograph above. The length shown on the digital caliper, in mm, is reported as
107.41 mm
